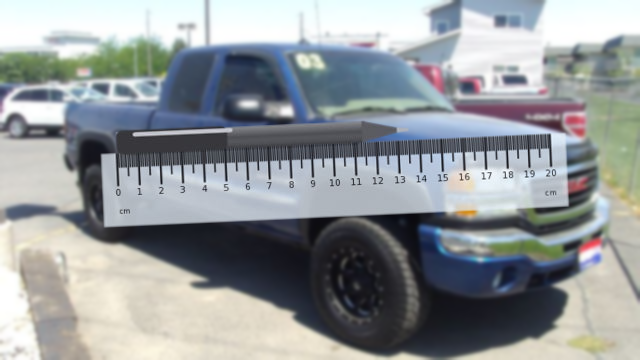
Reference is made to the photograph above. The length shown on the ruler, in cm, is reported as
13.5 cm
